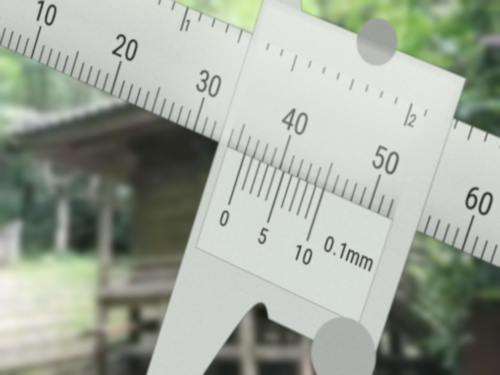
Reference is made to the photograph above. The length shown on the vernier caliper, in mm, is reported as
36.0 mm
